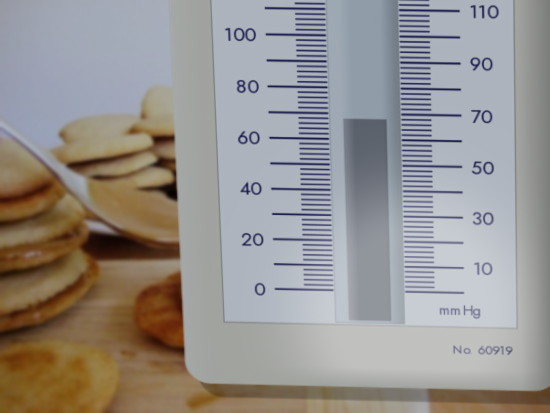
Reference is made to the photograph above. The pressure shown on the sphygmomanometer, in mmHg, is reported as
68 mmHg
